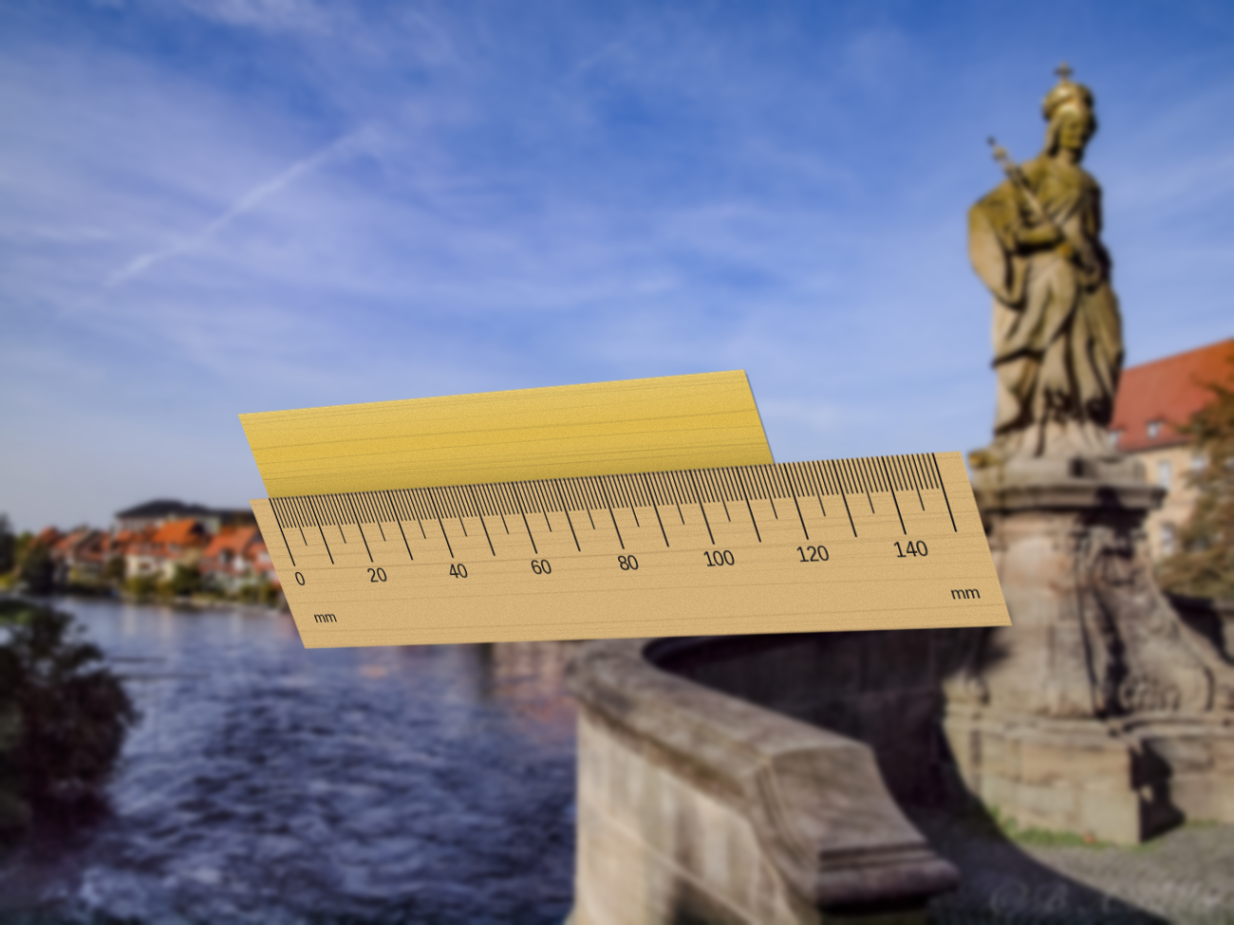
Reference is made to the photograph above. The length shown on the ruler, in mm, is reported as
118 mm
